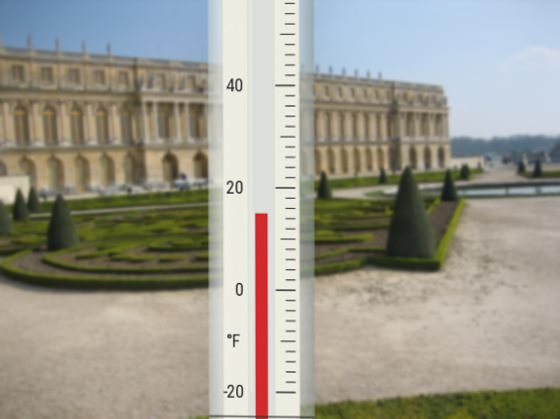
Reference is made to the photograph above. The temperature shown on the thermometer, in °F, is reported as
15 °F
